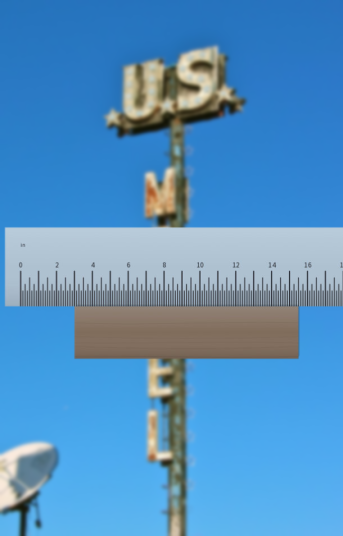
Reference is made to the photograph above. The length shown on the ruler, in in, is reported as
12.5 in
